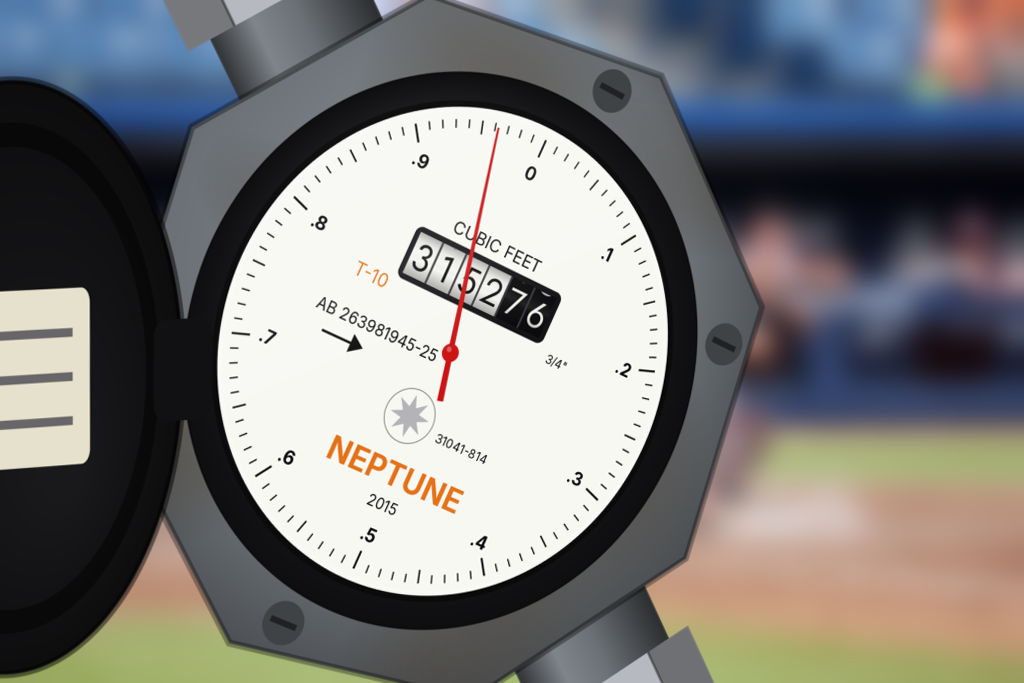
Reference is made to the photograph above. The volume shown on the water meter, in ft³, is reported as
315275.96 ft³
